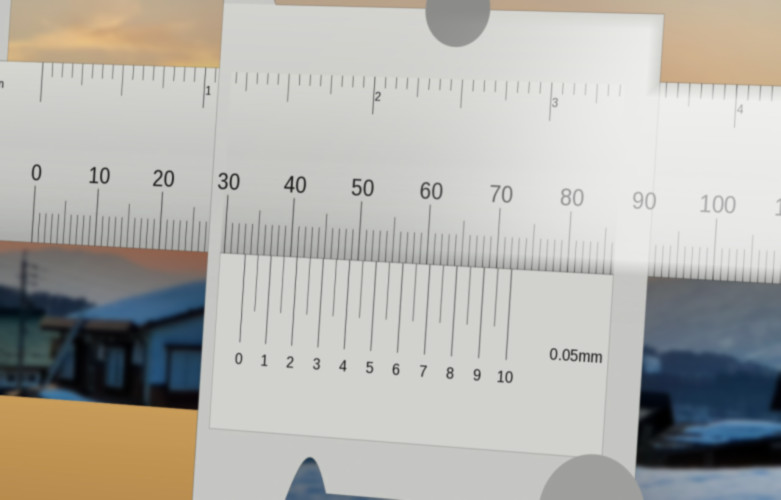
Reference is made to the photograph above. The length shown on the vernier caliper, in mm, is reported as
33.2 mm
